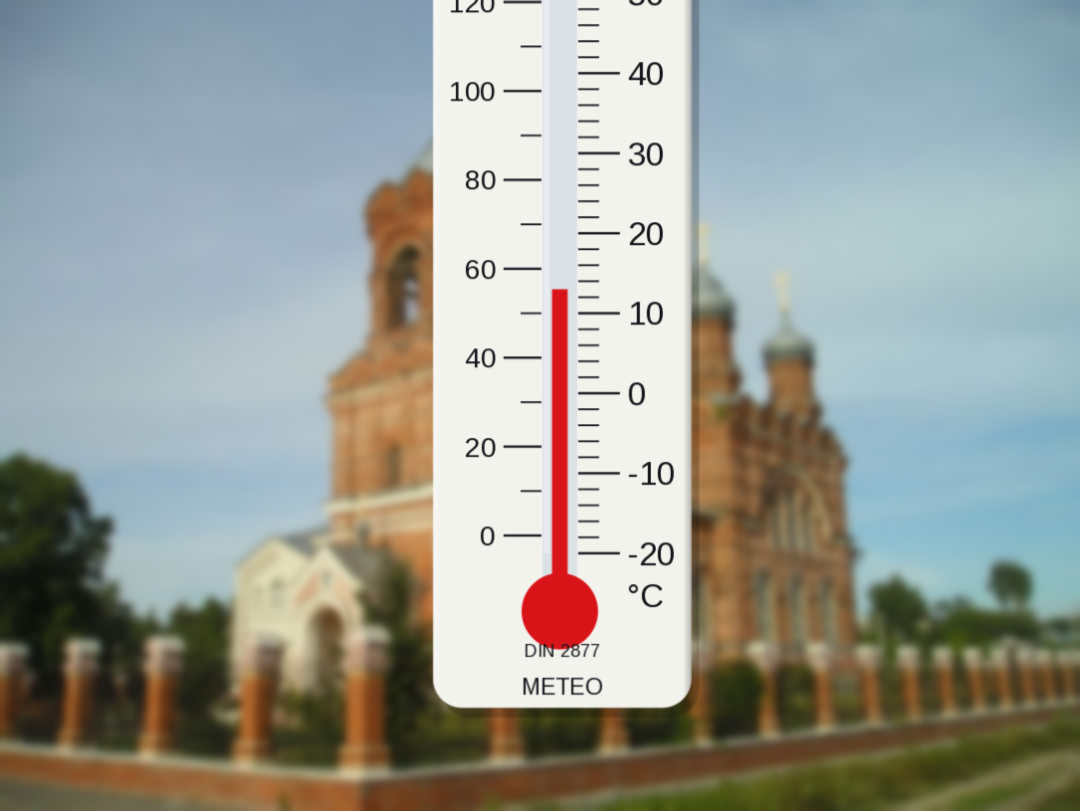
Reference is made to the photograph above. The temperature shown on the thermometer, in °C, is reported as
13 °C
